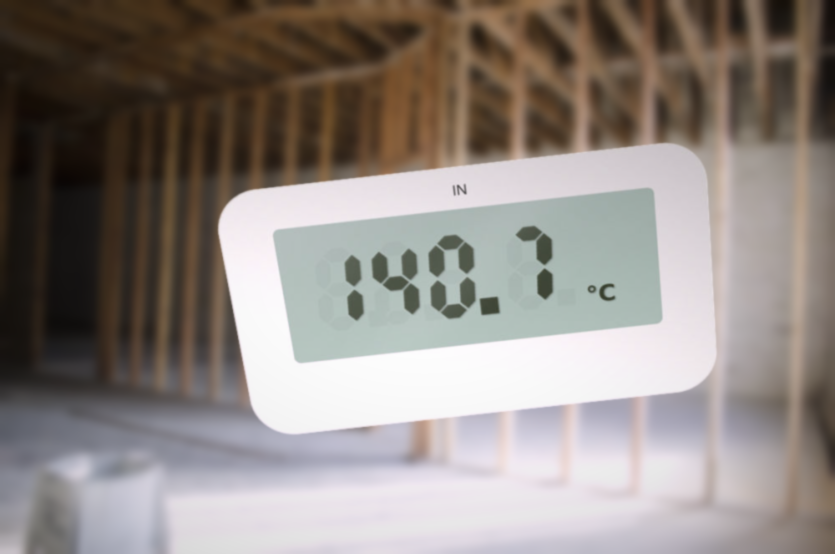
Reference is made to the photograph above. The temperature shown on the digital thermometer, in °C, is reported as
140.7 °C
